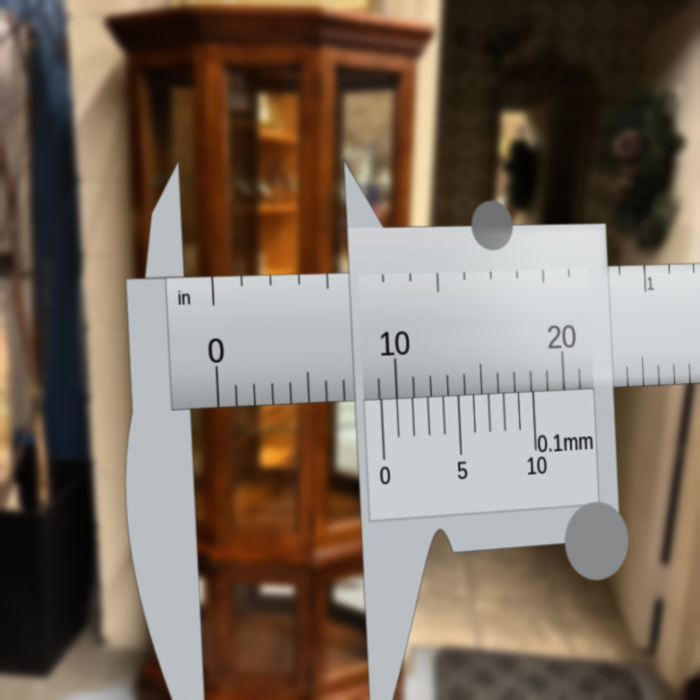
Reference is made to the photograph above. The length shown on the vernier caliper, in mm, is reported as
9.1 mm
